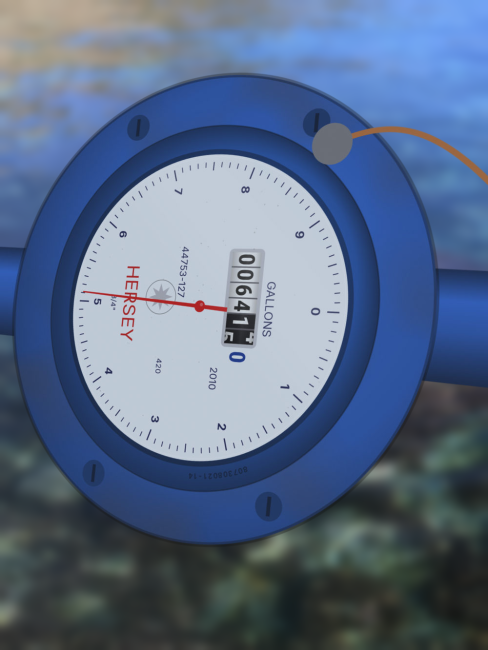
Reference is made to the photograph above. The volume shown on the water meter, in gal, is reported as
64145.1 gal
